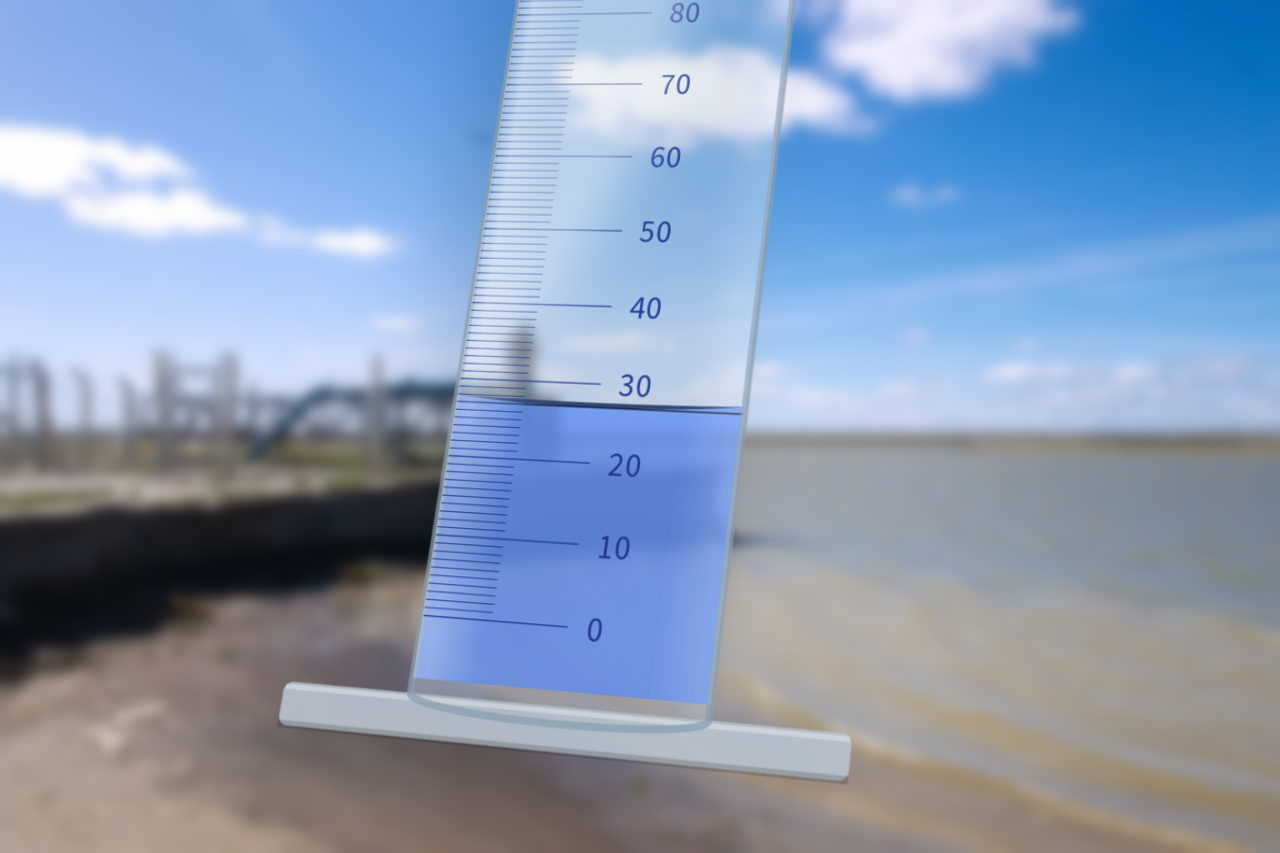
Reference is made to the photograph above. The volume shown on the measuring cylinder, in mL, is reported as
27 mL
